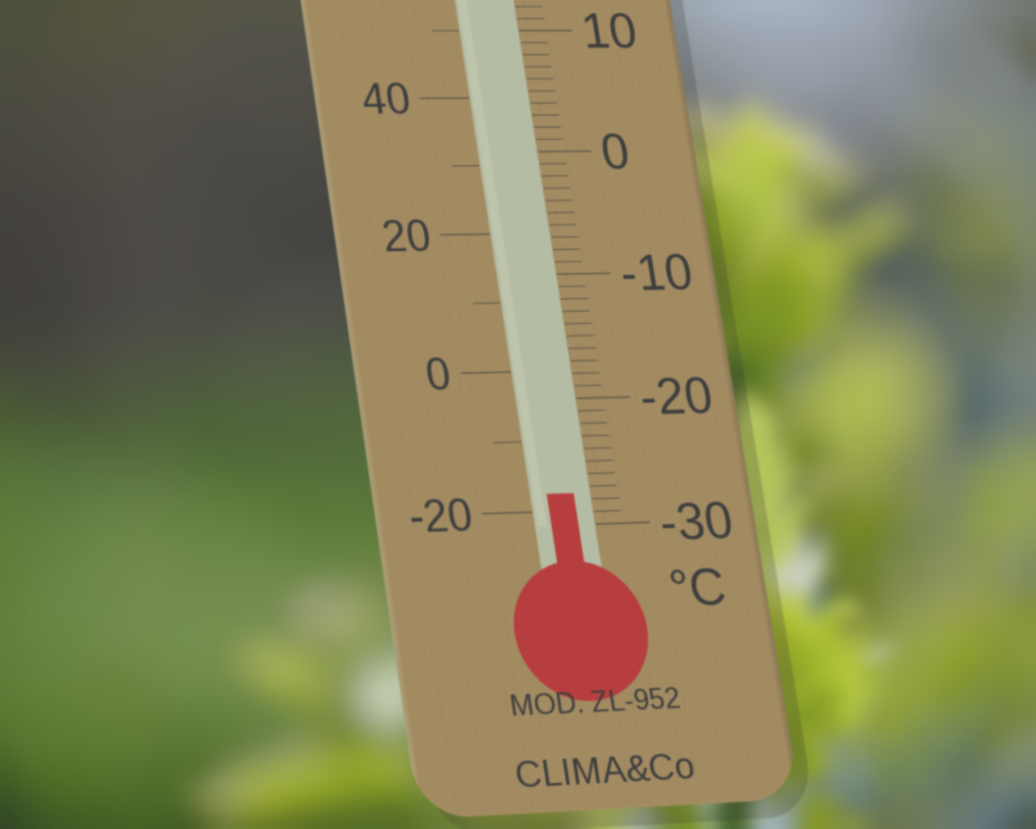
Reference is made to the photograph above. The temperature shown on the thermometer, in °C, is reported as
-27.5 °C
